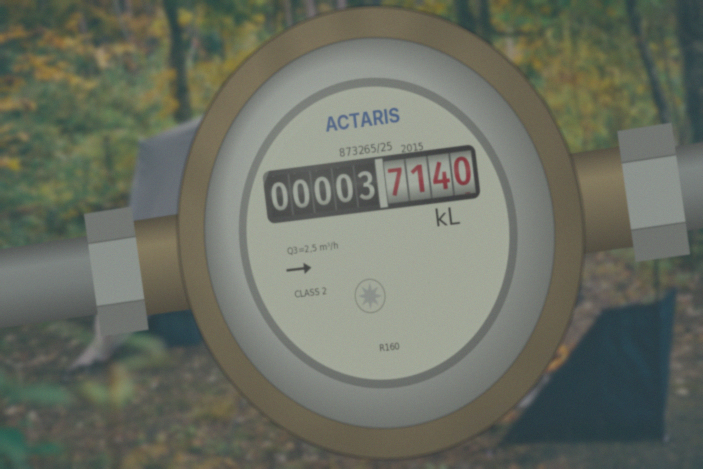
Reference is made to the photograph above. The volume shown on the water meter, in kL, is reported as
3.7140 kL
